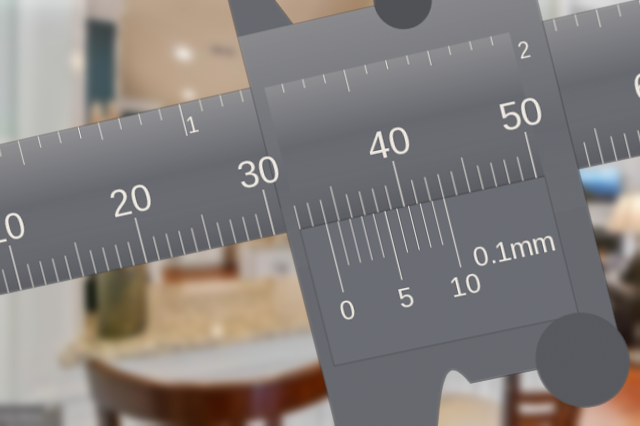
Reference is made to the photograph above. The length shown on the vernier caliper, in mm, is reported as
34.0 mm
